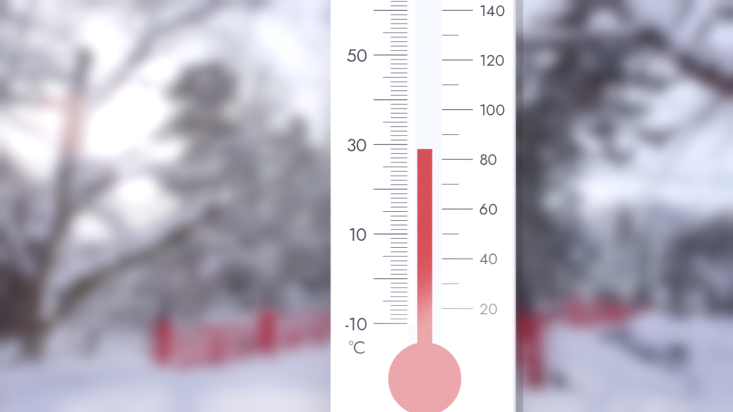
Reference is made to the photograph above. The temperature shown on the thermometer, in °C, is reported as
29 °C
